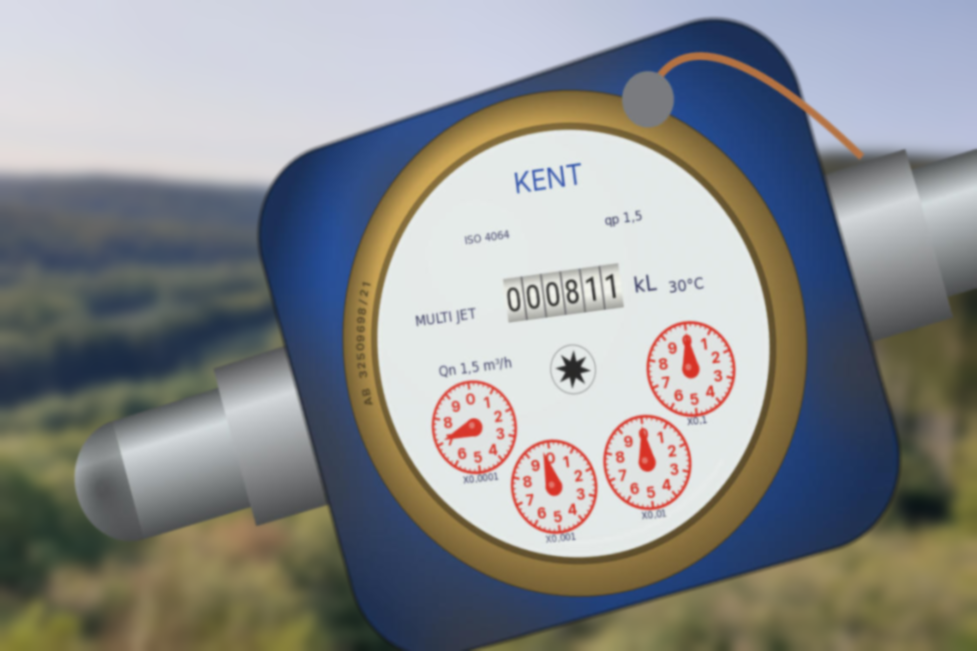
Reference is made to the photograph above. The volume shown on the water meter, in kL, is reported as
810.9997 kL
